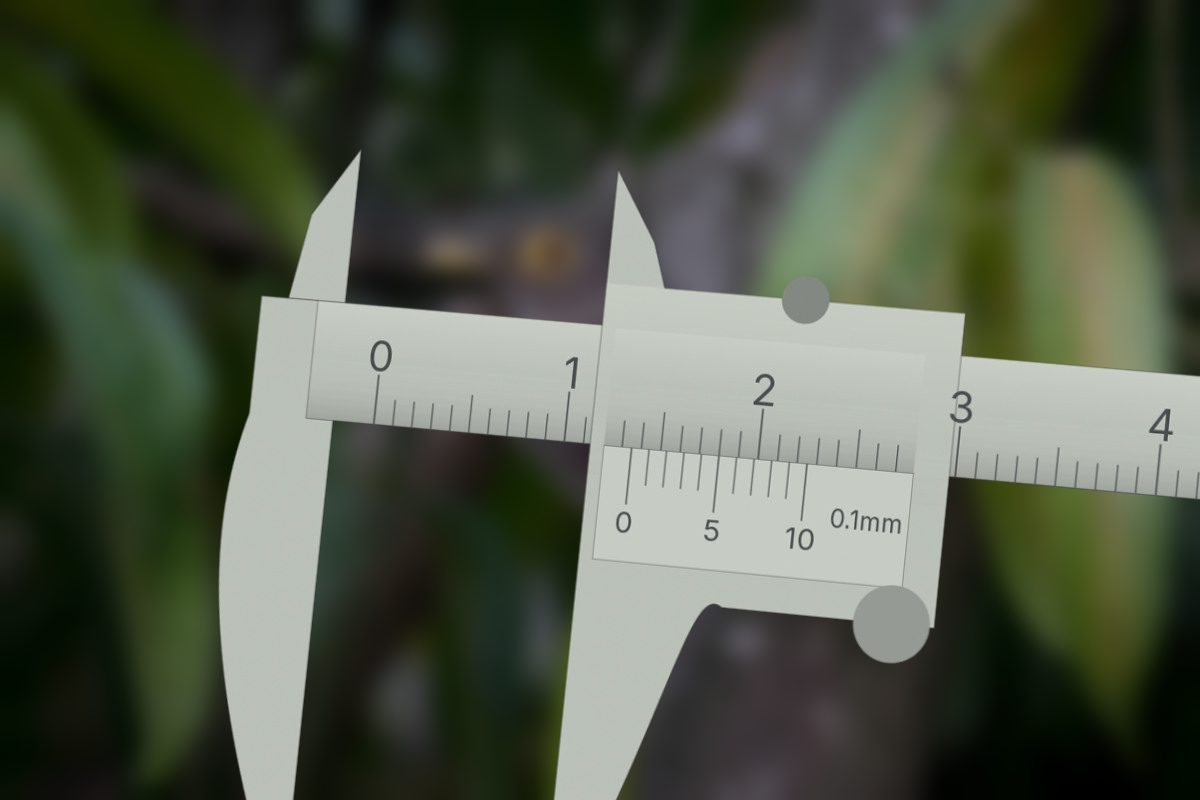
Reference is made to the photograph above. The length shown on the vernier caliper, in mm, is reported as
13.5 mm
